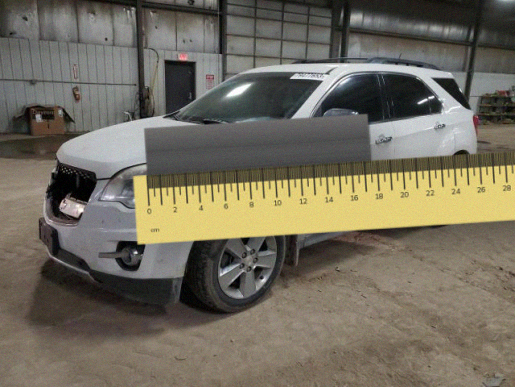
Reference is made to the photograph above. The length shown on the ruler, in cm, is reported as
17.5 cm
